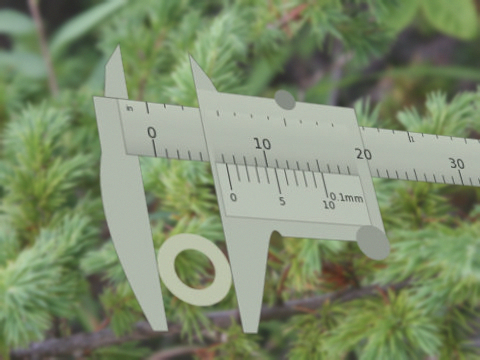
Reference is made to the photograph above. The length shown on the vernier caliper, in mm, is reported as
6.2 mm
